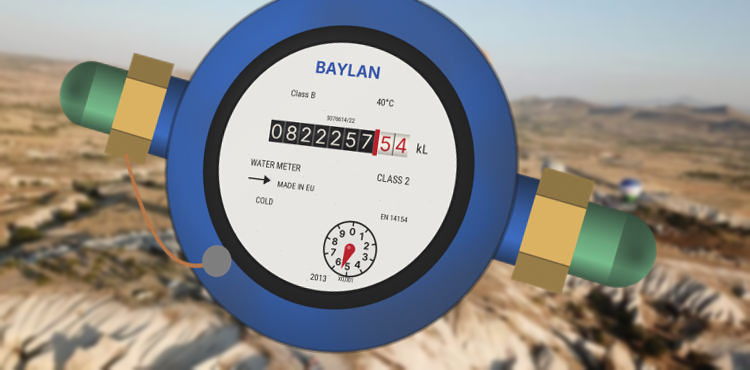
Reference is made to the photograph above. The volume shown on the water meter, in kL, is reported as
822257.545 kL
